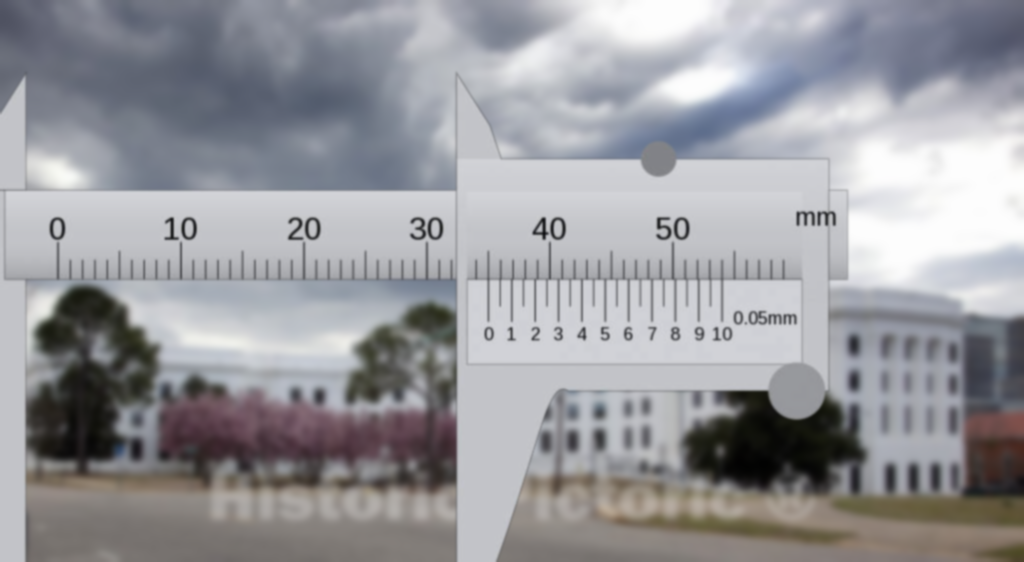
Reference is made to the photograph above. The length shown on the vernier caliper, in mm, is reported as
35.0 mm
